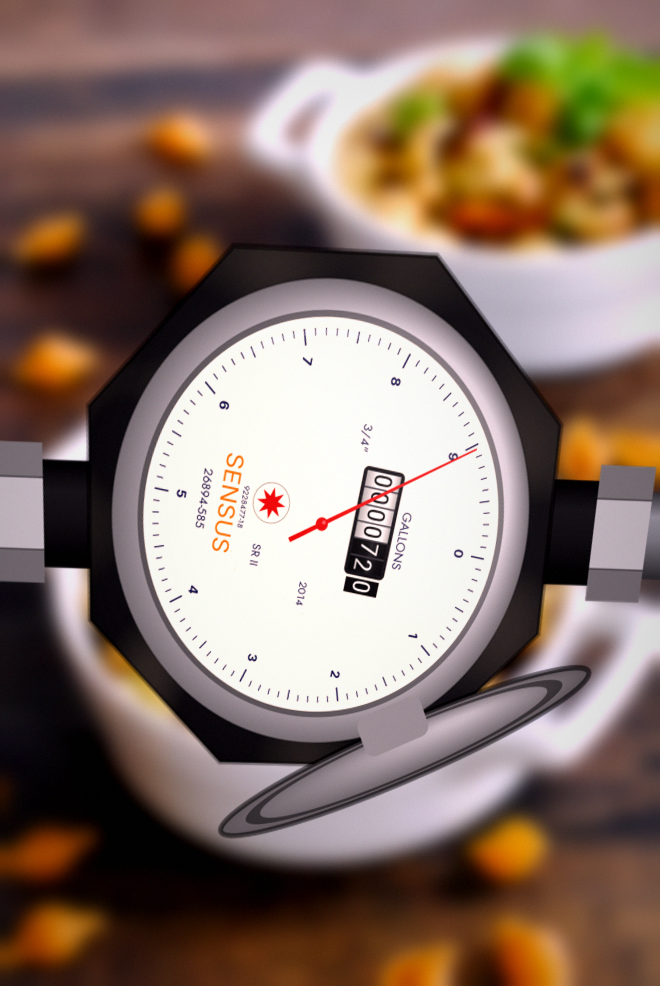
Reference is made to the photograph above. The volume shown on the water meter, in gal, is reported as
719.0 gal
